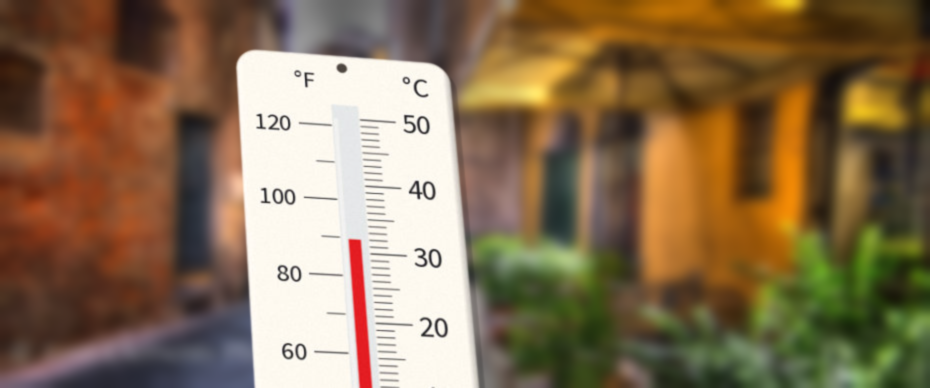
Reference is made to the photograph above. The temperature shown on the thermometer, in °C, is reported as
32 °C
